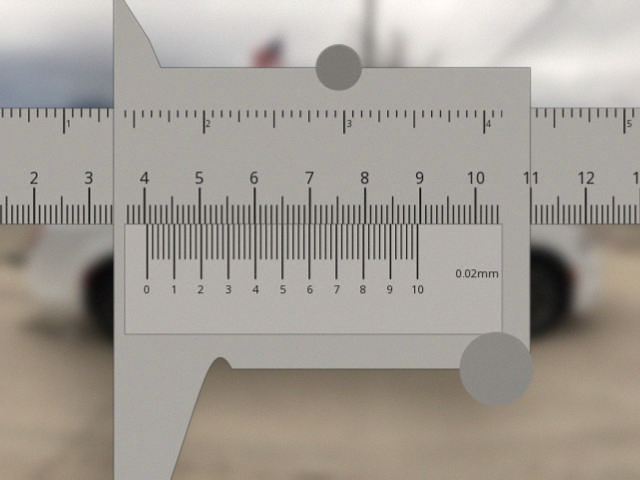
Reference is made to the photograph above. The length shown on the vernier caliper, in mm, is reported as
40.5 mm
